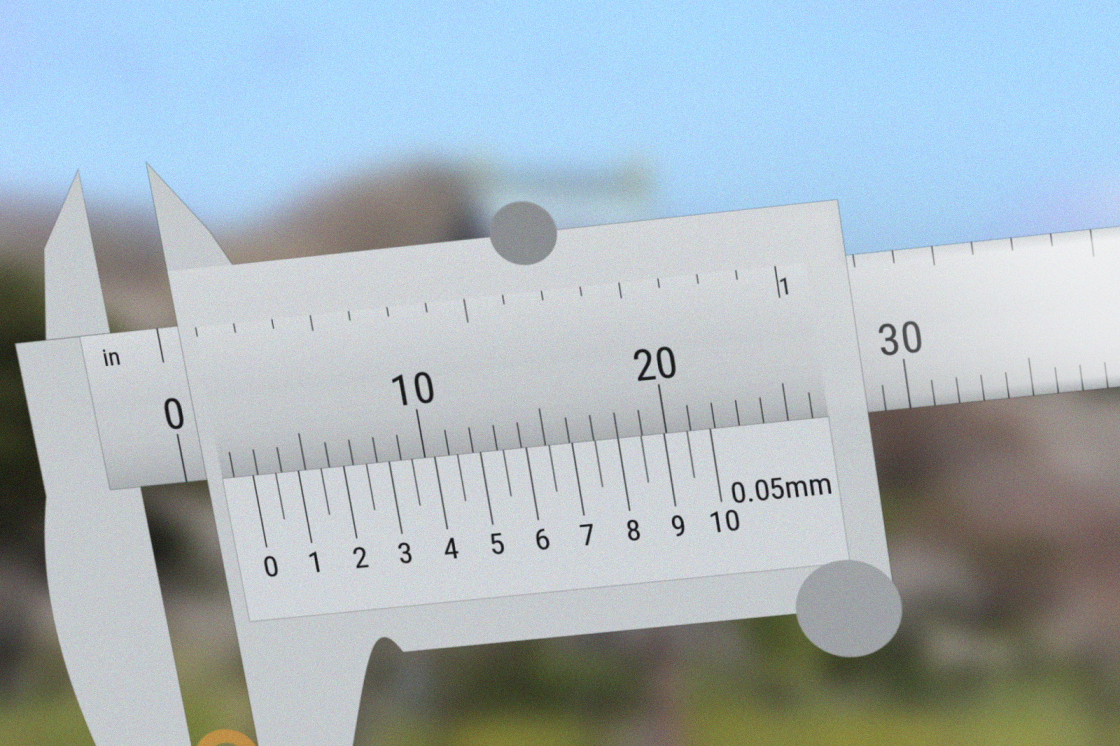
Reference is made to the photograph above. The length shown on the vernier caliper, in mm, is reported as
2.80 mm
